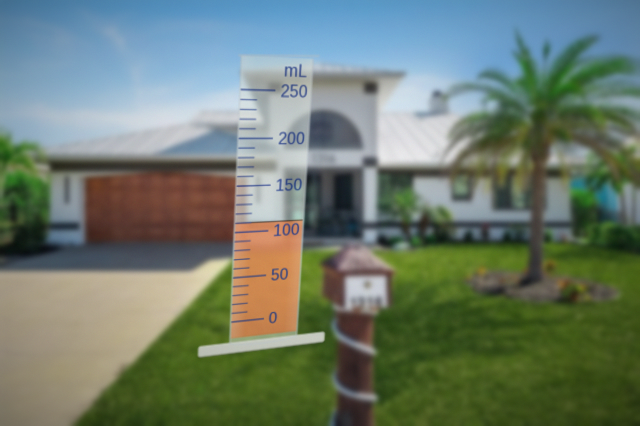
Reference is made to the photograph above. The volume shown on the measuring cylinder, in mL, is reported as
110 mL
